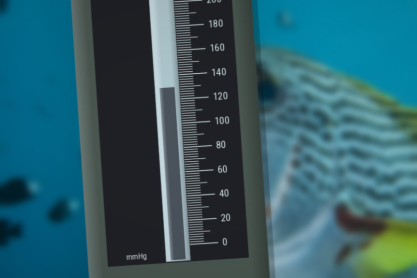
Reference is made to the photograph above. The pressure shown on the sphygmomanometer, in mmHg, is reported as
130 mmHg
